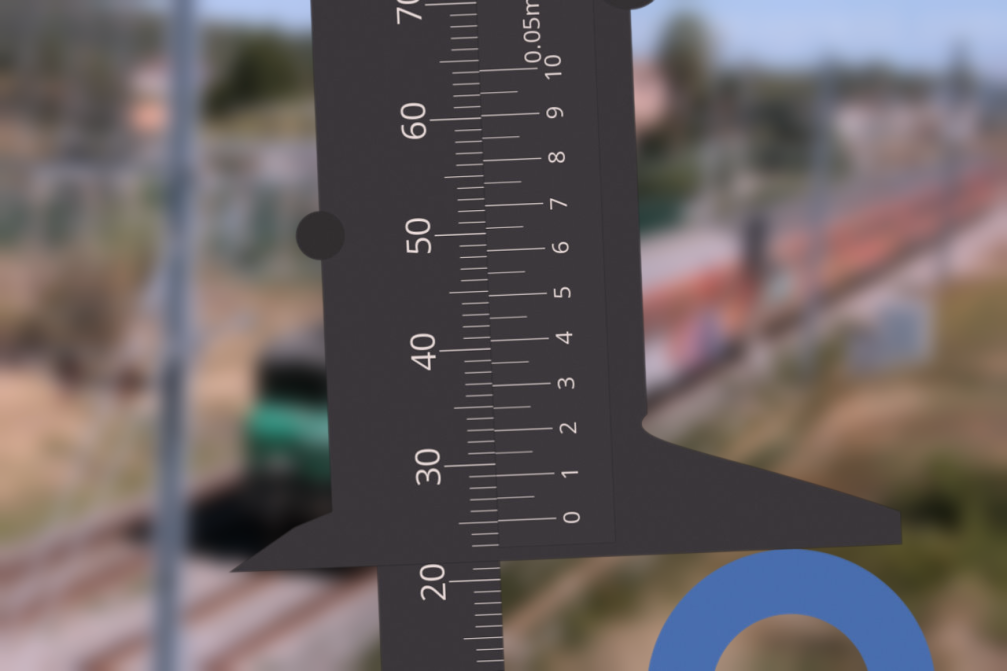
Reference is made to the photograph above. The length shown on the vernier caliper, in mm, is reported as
25.1 mm
